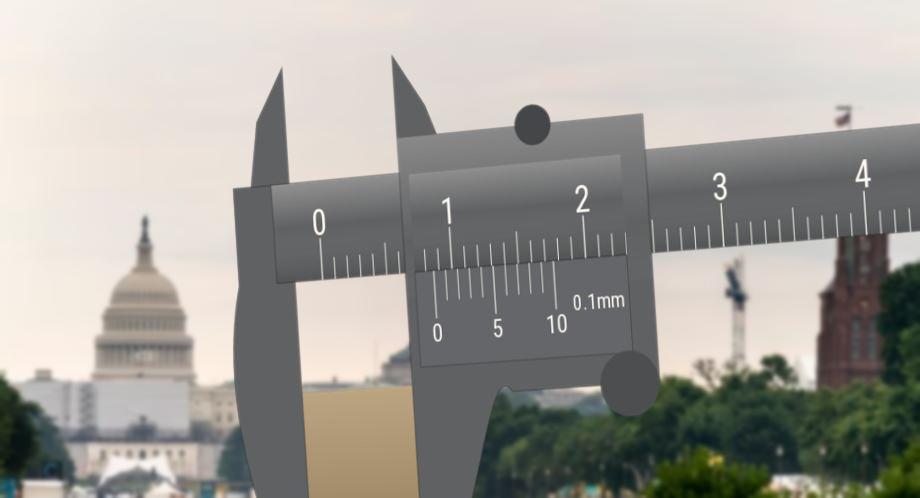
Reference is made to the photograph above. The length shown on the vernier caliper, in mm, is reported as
8.6 mm
